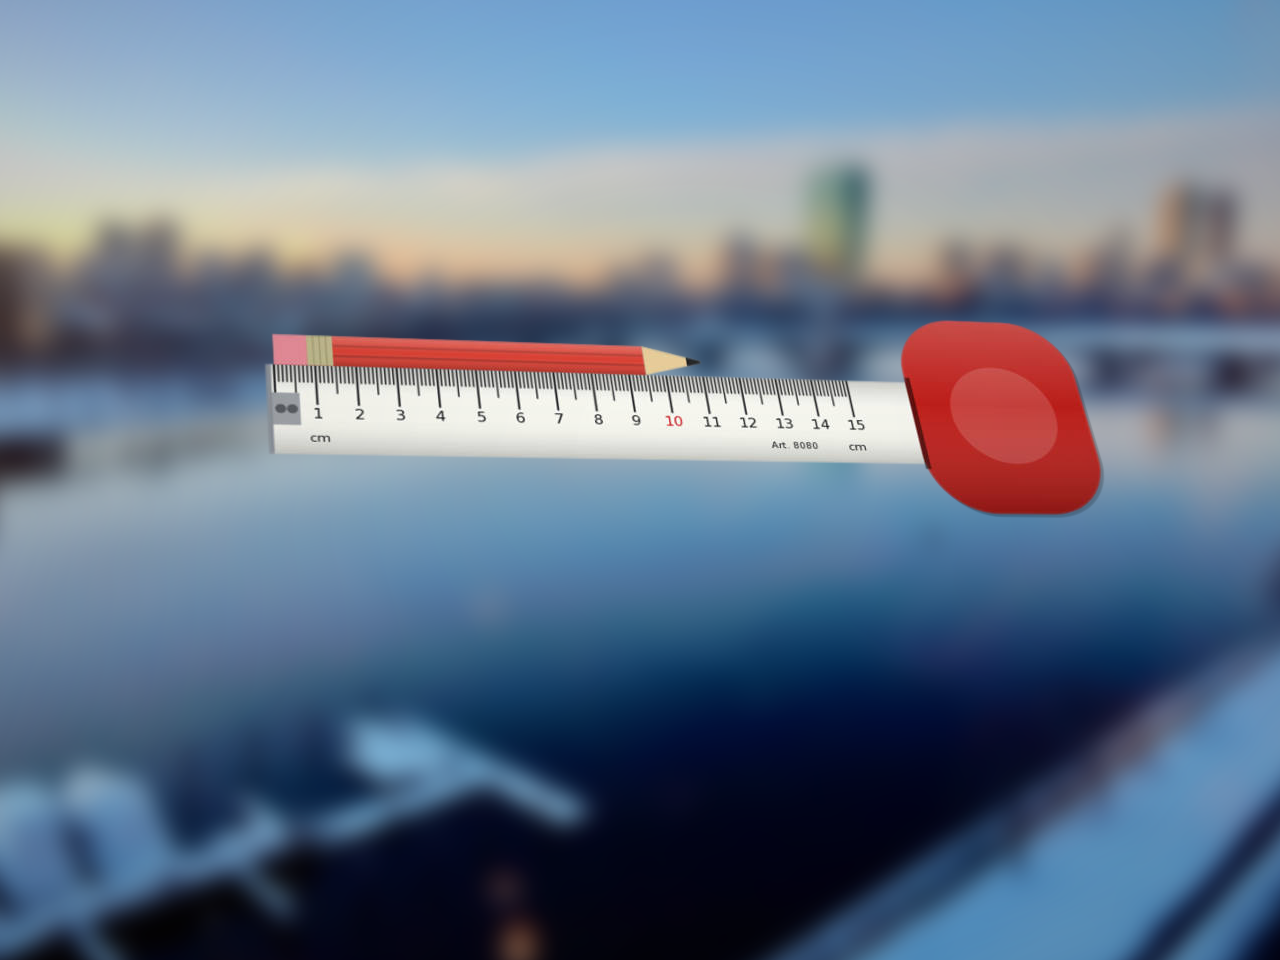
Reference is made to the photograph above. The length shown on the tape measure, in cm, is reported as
11 cm
